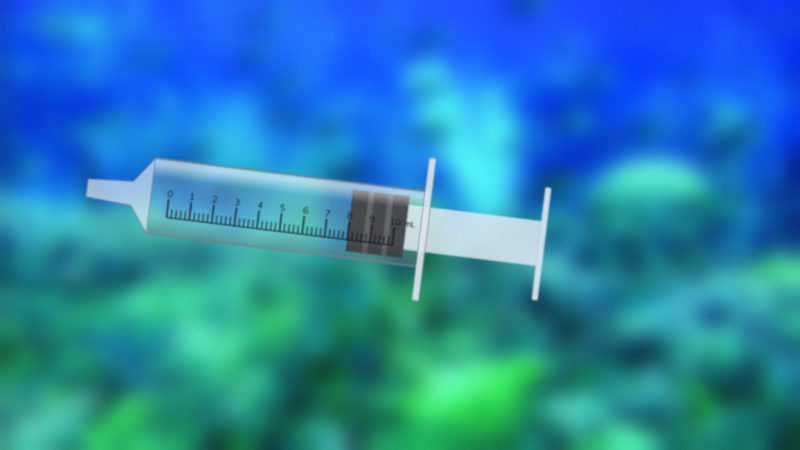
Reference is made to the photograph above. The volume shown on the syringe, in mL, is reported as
8 mL
